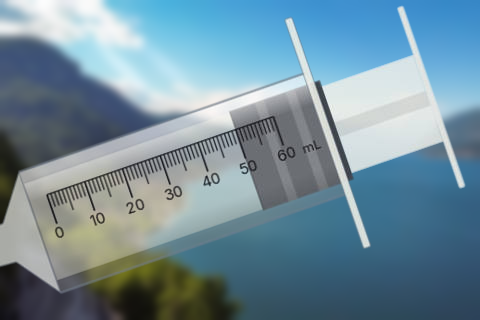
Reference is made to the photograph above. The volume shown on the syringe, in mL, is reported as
50 mL
